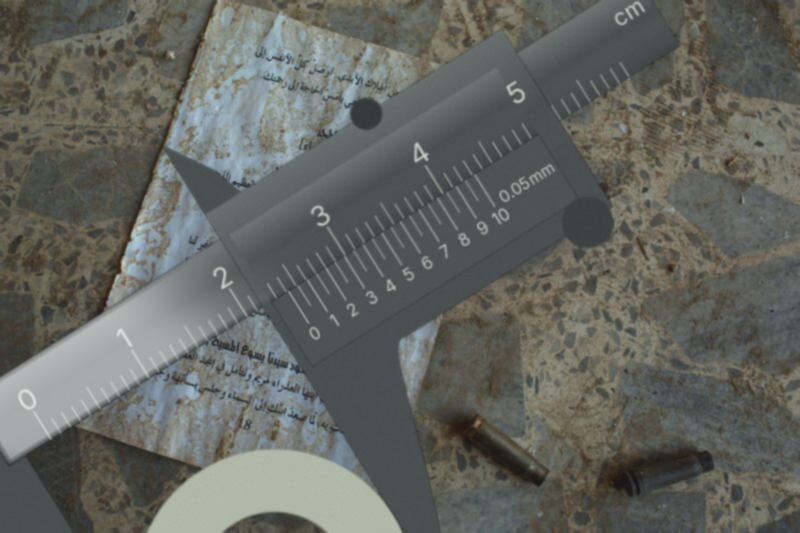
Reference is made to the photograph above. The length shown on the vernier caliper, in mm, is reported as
24.2 mm
